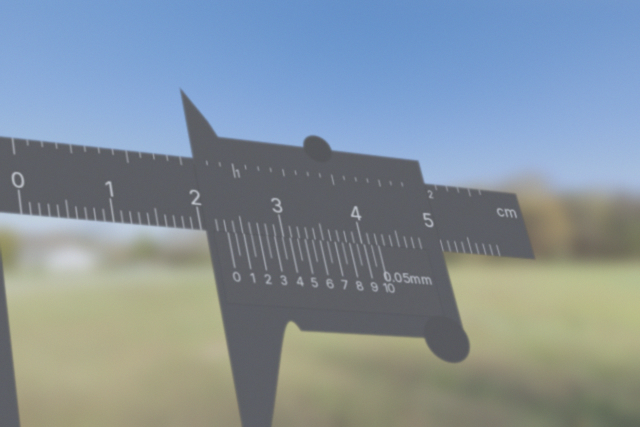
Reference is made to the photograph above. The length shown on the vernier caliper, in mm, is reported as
23.2 mm
